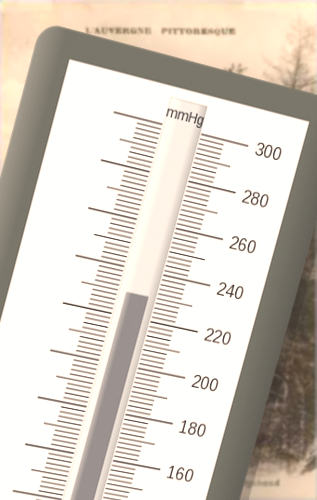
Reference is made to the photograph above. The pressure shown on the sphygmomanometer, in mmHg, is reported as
230 mmHg
